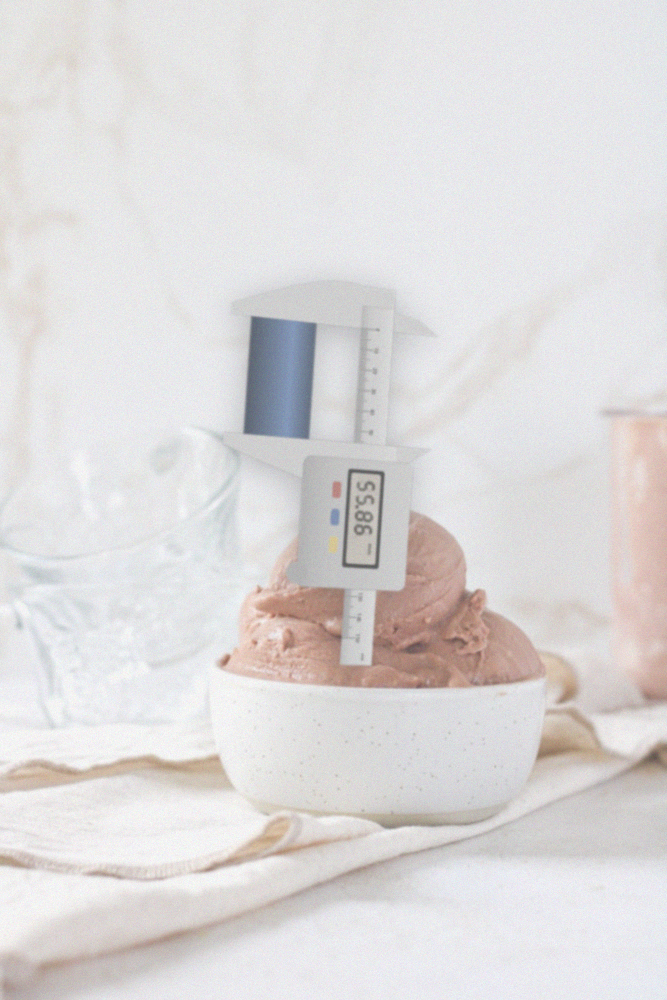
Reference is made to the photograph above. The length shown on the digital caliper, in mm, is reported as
55.86 mm
